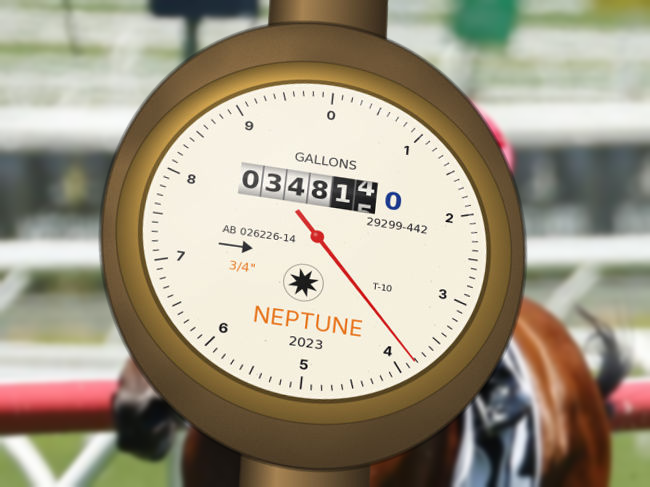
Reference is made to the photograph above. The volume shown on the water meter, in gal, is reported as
348143.8 gal
